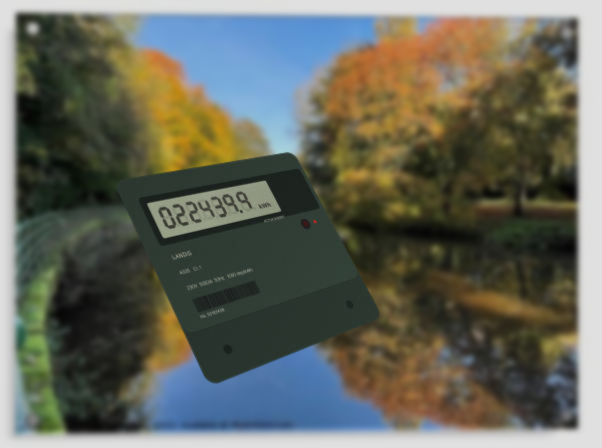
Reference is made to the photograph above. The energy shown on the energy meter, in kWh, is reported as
22439.9 kWh
